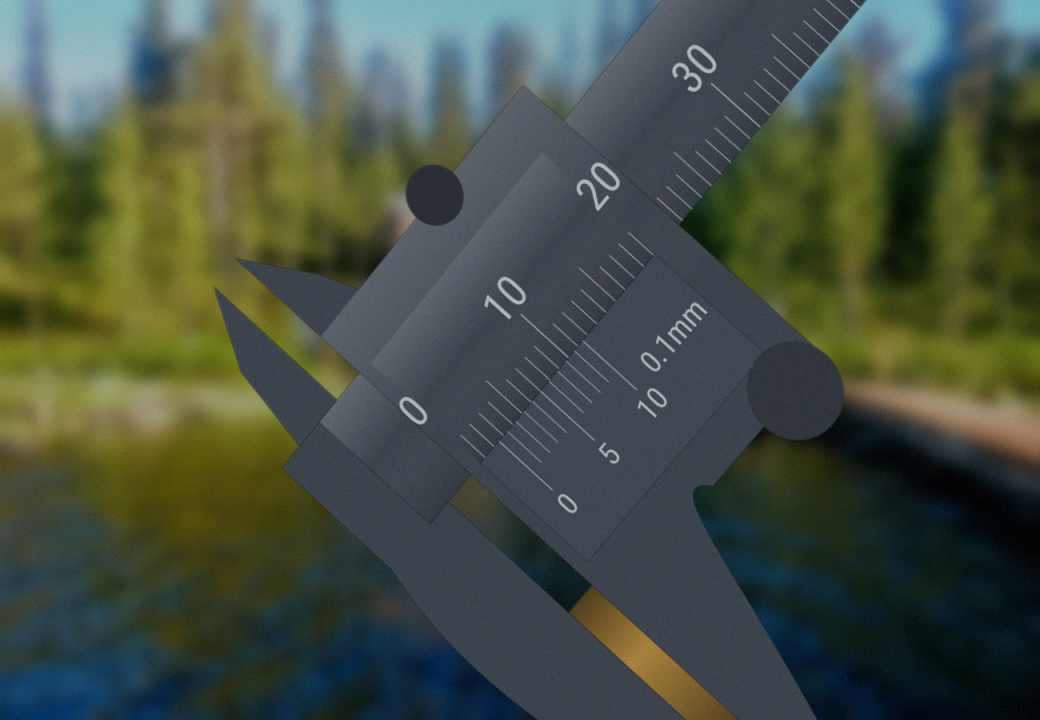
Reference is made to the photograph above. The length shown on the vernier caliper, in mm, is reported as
2.5 mm
